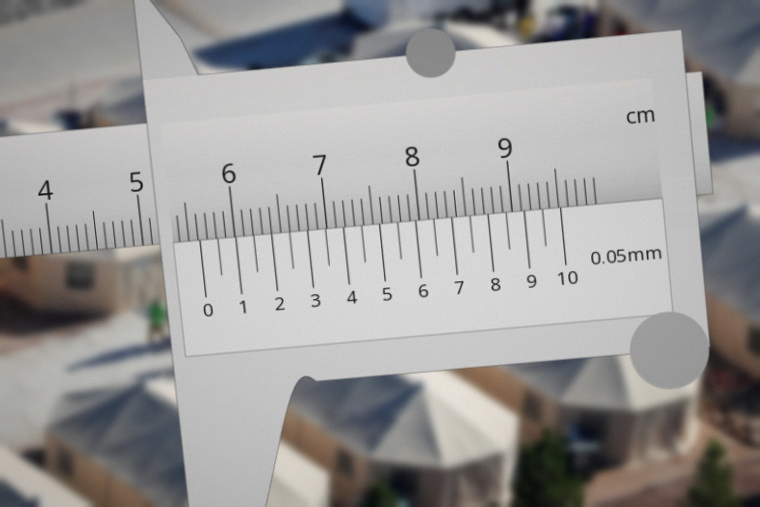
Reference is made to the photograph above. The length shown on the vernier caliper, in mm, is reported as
56.2 mm
